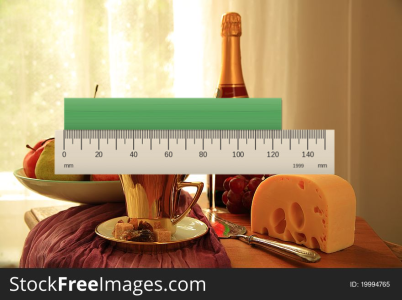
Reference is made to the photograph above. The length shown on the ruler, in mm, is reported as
125 mm
